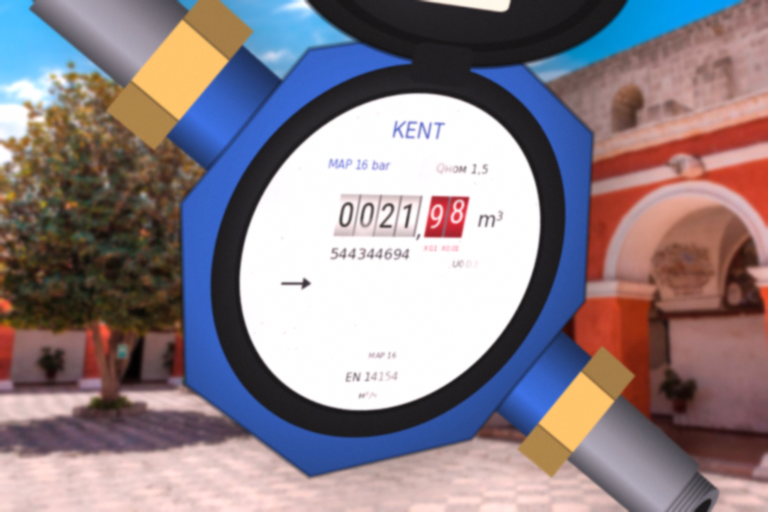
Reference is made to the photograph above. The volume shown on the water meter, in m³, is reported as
21.98 m³
